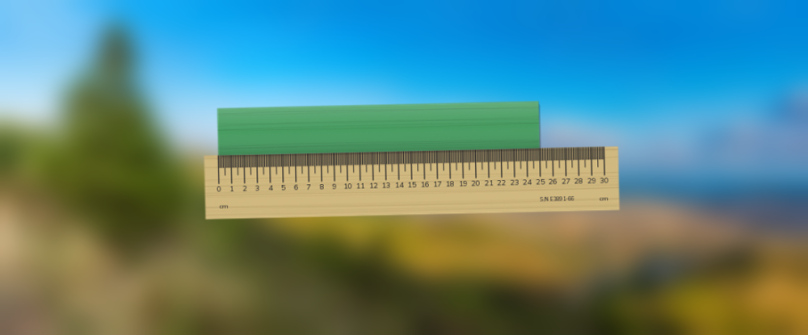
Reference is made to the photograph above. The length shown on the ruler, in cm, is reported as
25 cm
